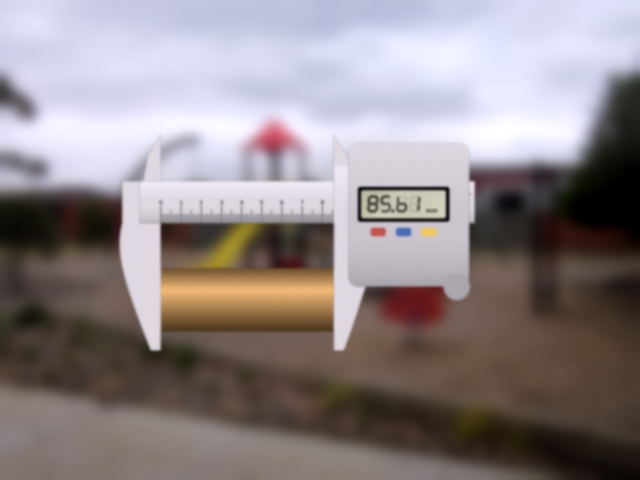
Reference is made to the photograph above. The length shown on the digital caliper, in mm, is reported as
85.61 mm
